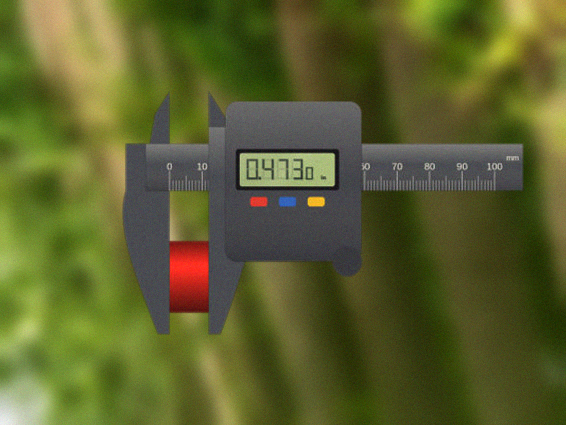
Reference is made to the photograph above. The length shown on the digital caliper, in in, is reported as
0.4730 in
